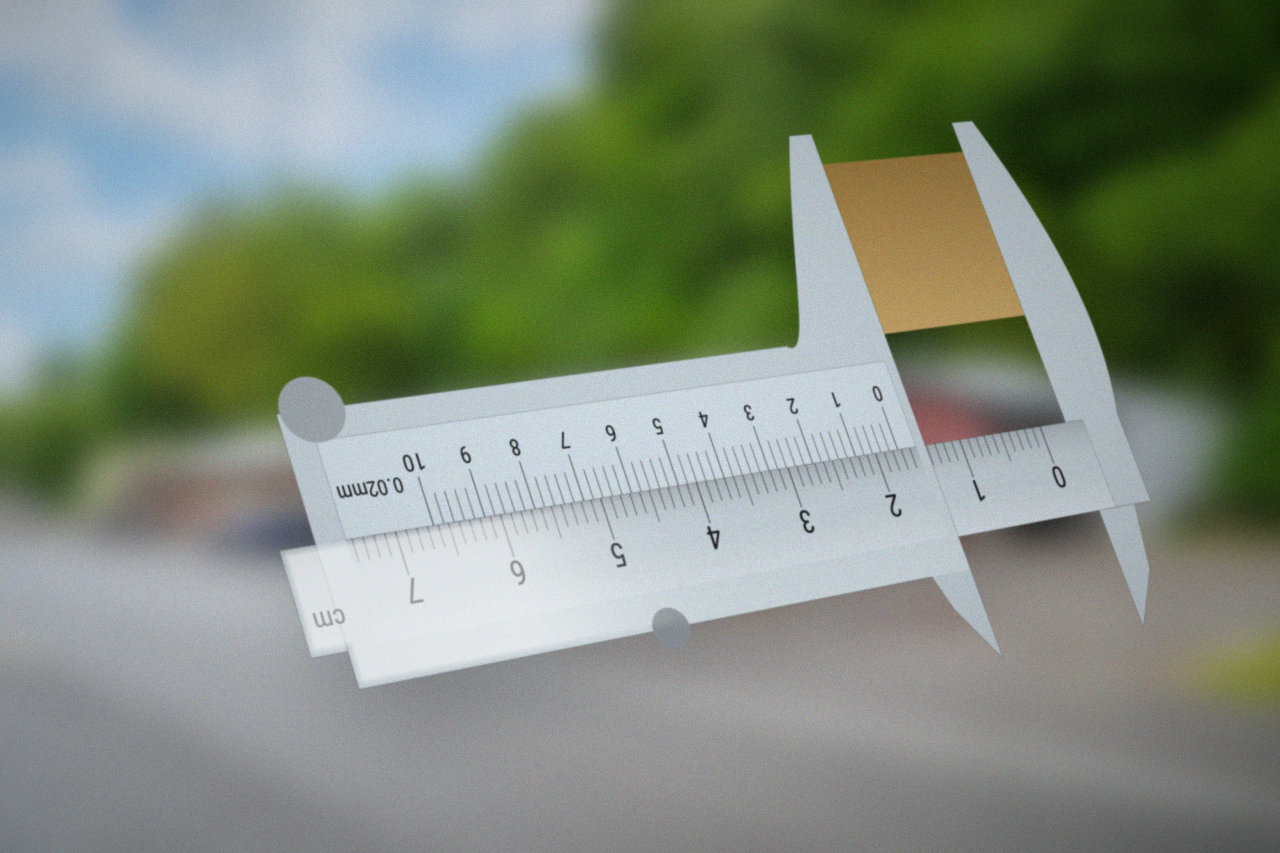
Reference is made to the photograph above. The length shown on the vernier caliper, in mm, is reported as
17.4 mm
